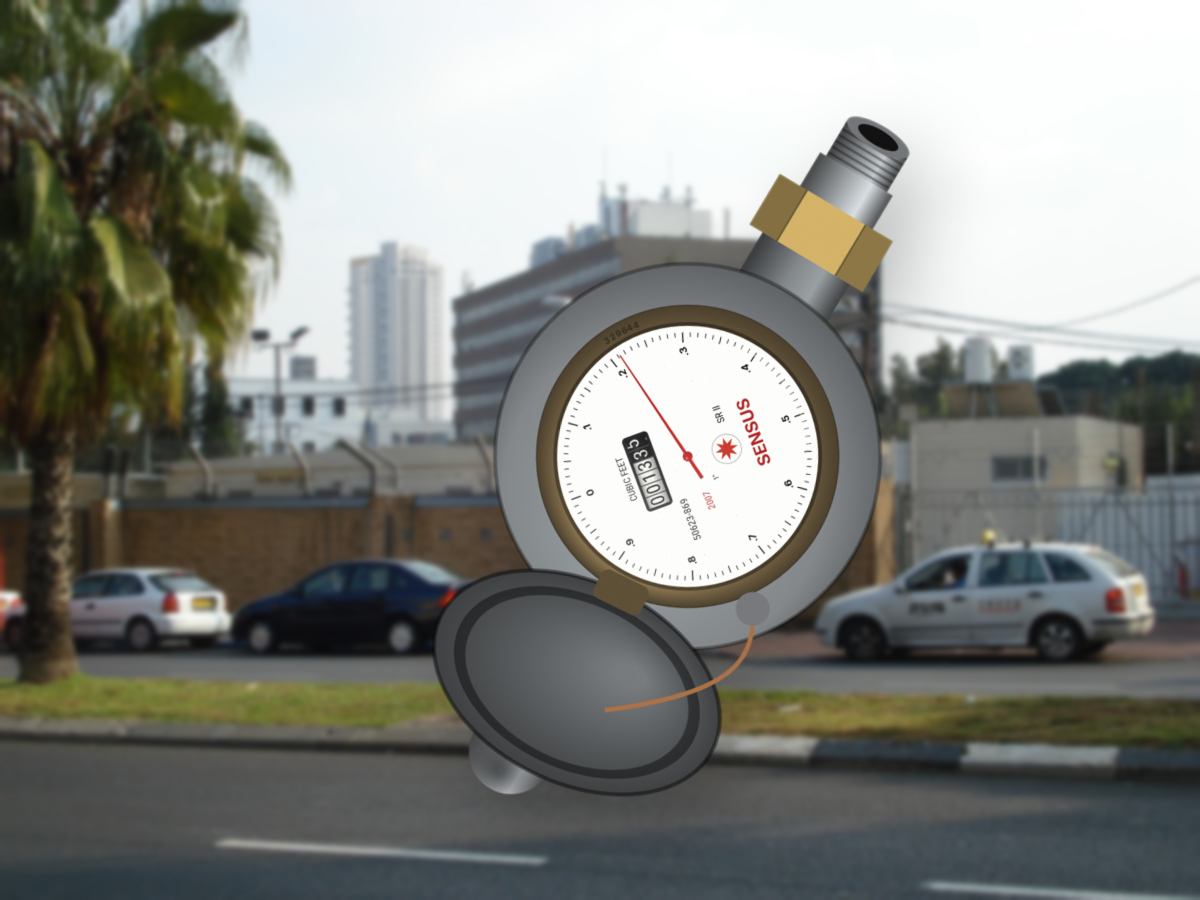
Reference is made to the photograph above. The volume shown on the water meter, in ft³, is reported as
1335.21 ft³
